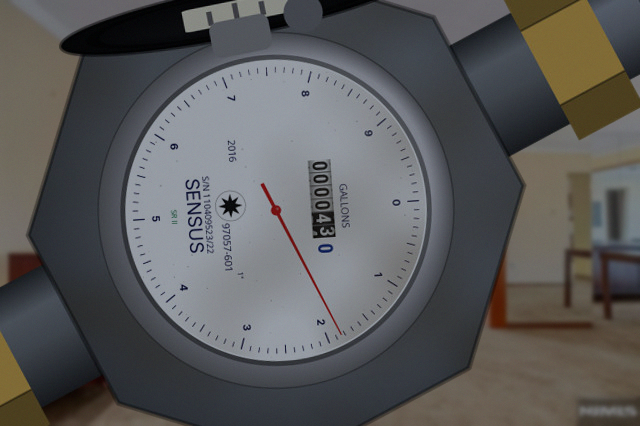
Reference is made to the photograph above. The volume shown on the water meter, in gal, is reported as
431.8 gal
